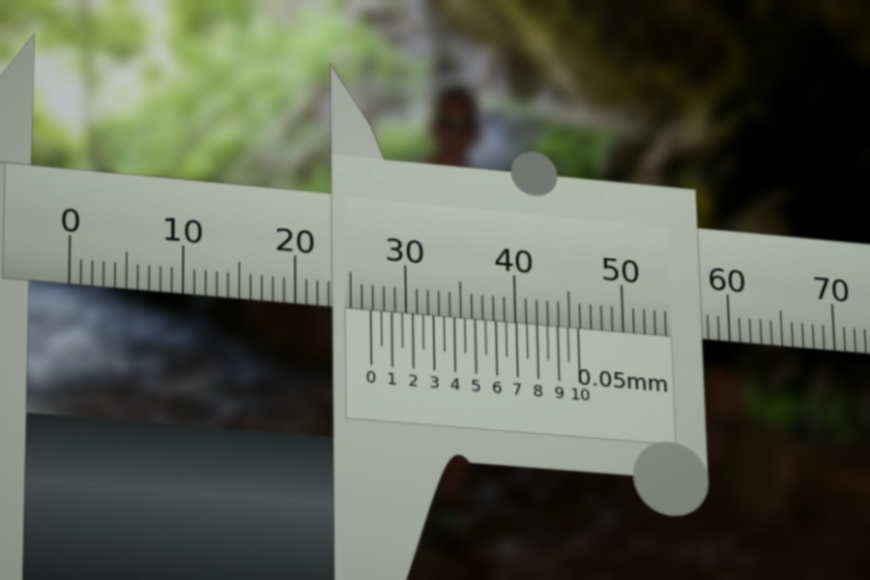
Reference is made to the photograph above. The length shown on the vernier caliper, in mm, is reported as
26.8 mm
